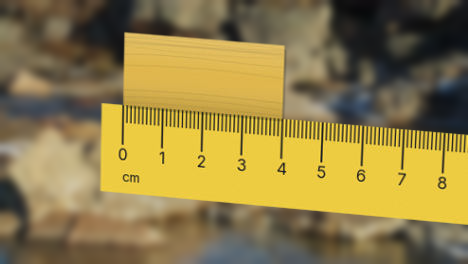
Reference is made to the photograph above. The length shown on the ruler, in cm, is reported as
4 cm
